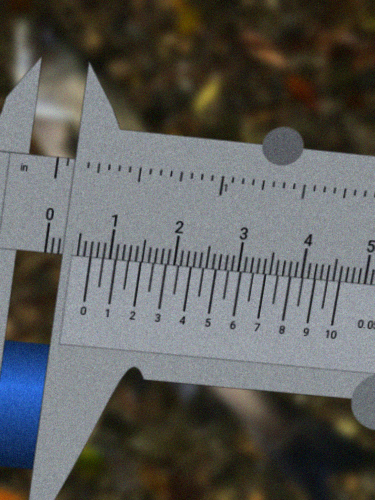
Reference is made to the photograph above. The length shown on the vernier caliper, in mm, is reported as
7.0 mm
